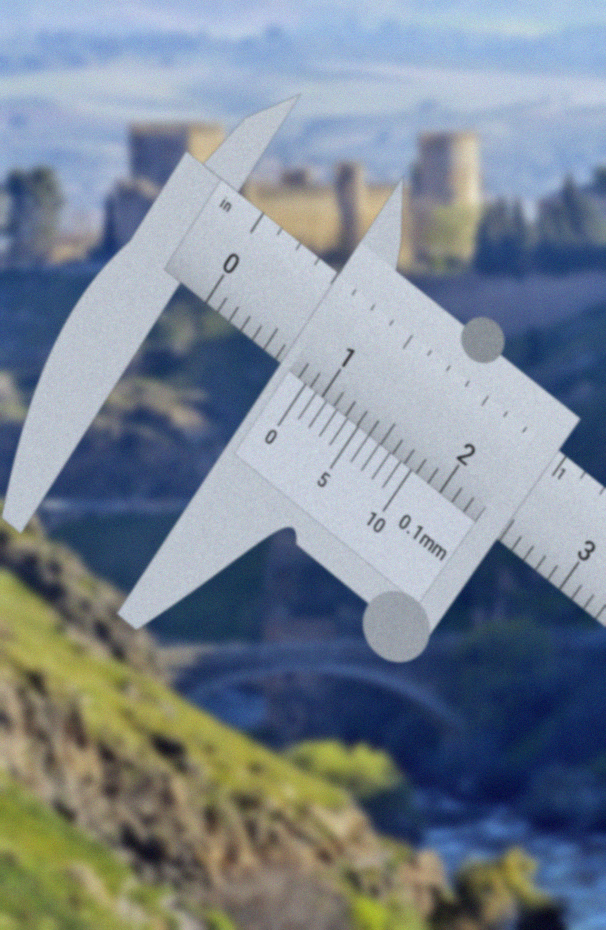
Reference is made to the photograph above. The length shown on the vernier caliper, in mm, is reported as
8.6 mm
